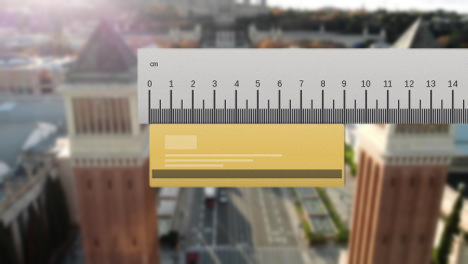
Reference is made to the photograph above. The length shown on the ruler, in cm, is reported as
9 cm
